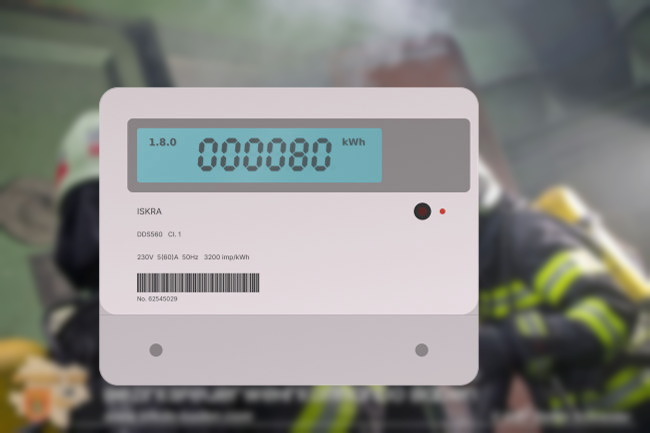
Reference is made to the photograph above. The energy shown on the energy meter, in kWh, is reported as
80 kWh
